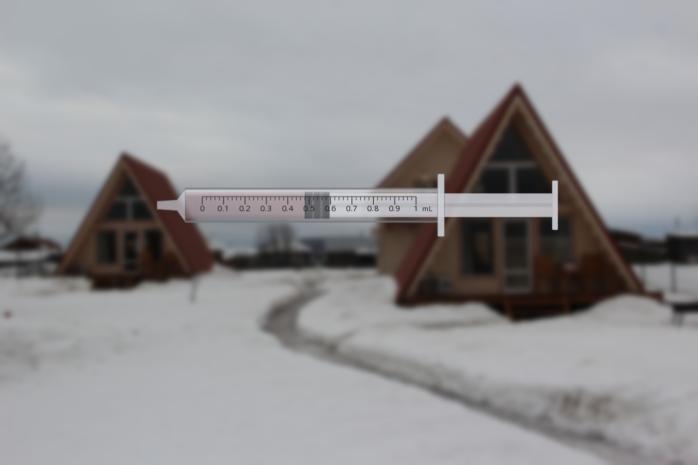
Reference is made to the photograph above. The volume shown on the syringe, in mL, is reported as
0.48 mL
